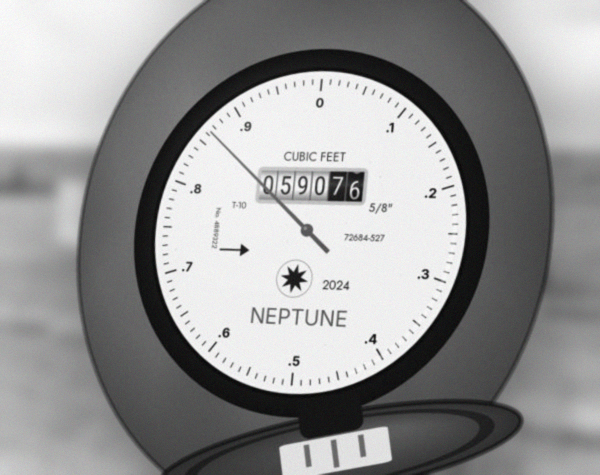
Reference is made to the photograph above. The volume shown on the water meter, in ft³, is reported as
59075.86 ft³
